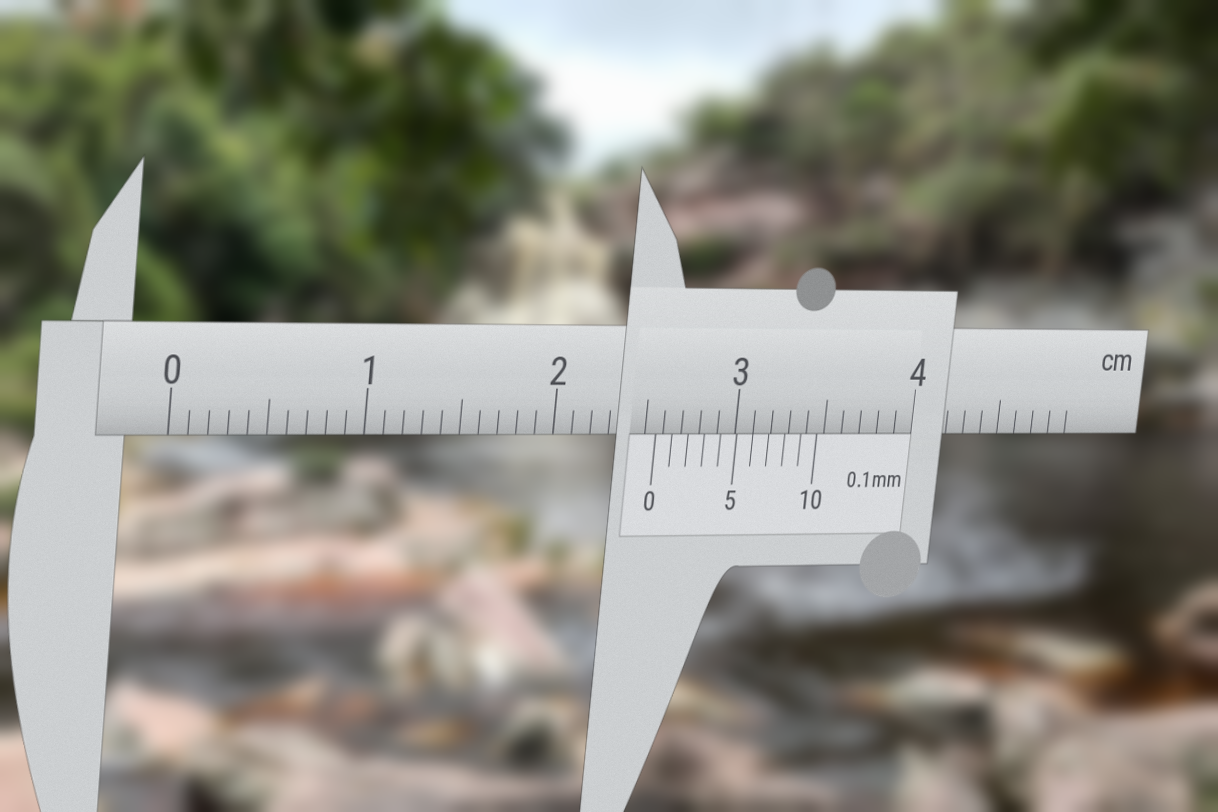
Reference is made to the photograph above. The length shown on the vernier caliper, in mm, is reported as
25.6 mm
